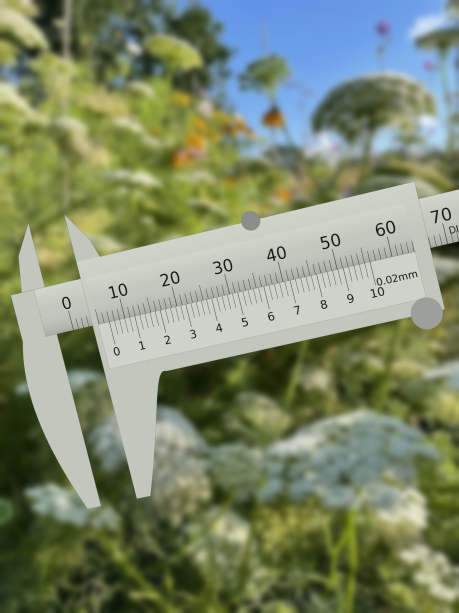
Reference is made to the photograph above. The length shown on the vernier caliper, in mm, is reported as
7.0 mm
